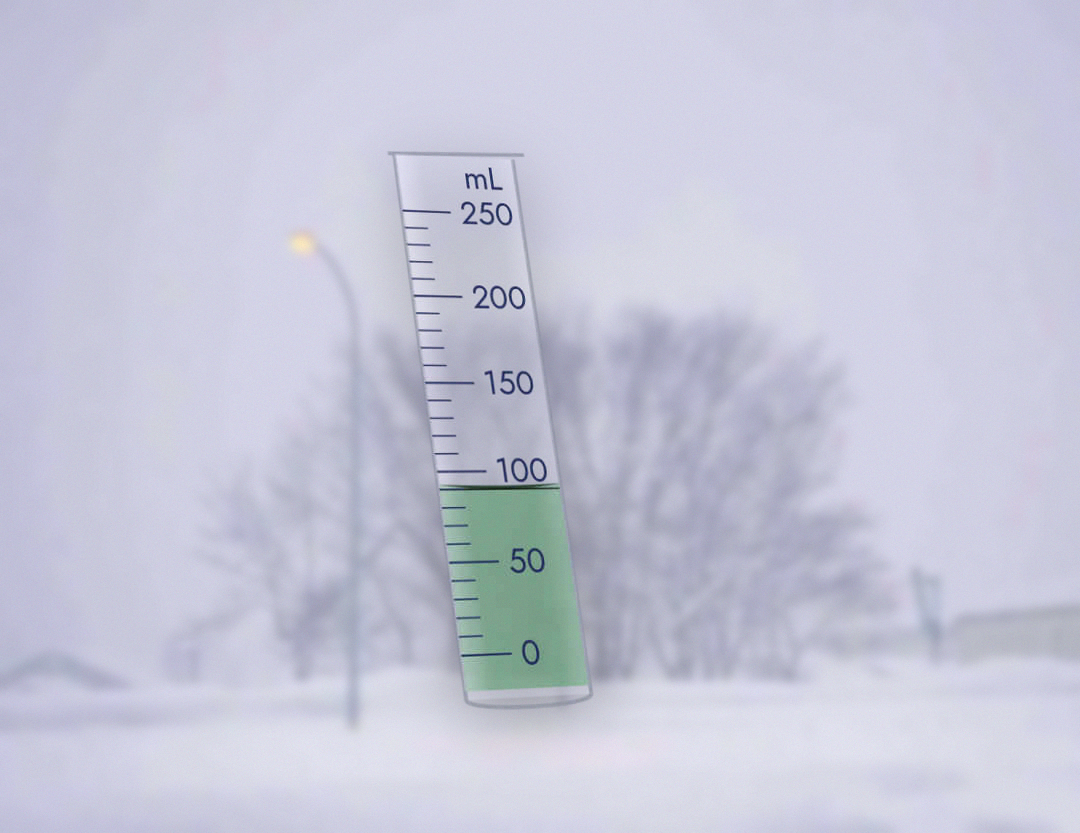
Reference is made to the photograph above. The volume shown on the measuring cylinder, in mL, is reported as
90 mL
